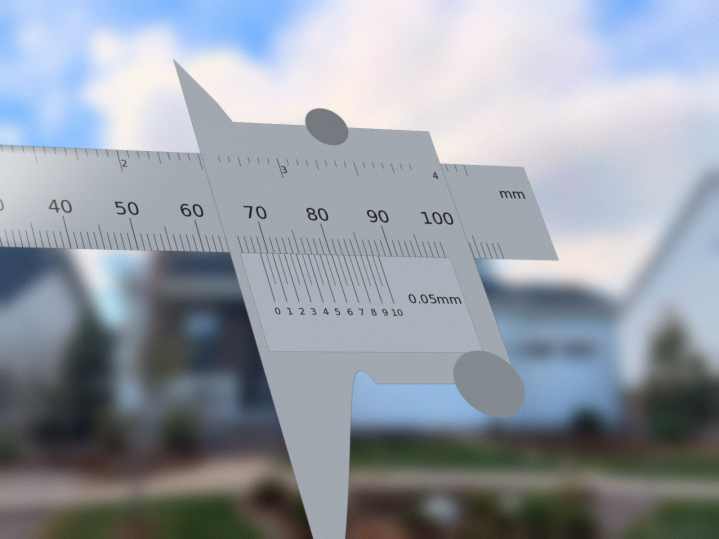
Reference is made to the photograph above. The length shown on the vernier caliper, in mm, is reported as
68.8 mm
